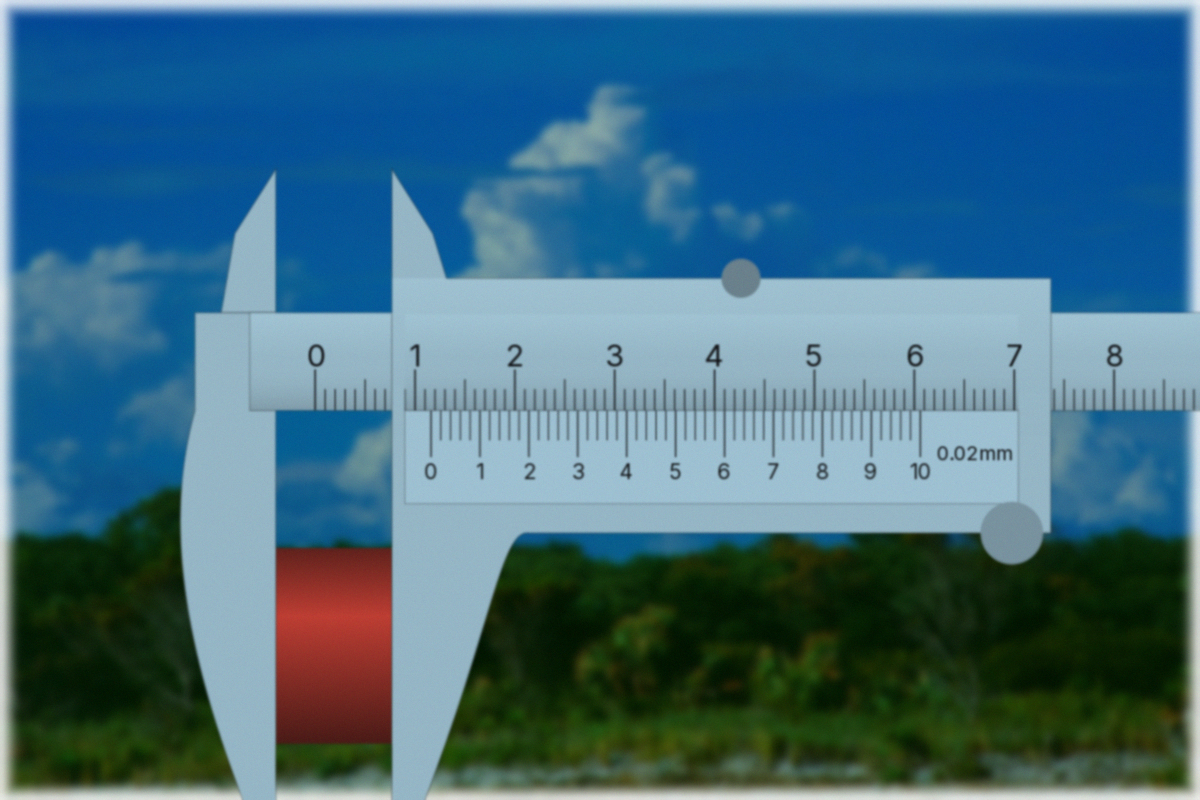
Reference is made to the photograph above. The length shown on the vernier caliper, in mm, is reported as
11.6 mm
